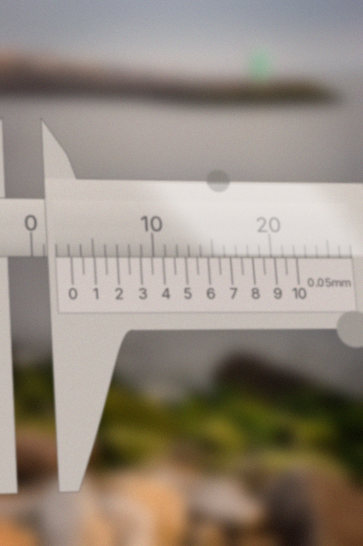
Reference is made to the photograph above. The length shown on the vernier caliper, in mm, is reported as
3.2 mm
